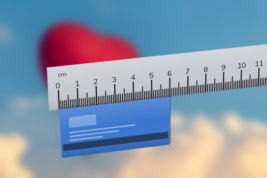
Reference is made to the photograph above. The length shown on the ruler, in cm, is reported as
6 cm
